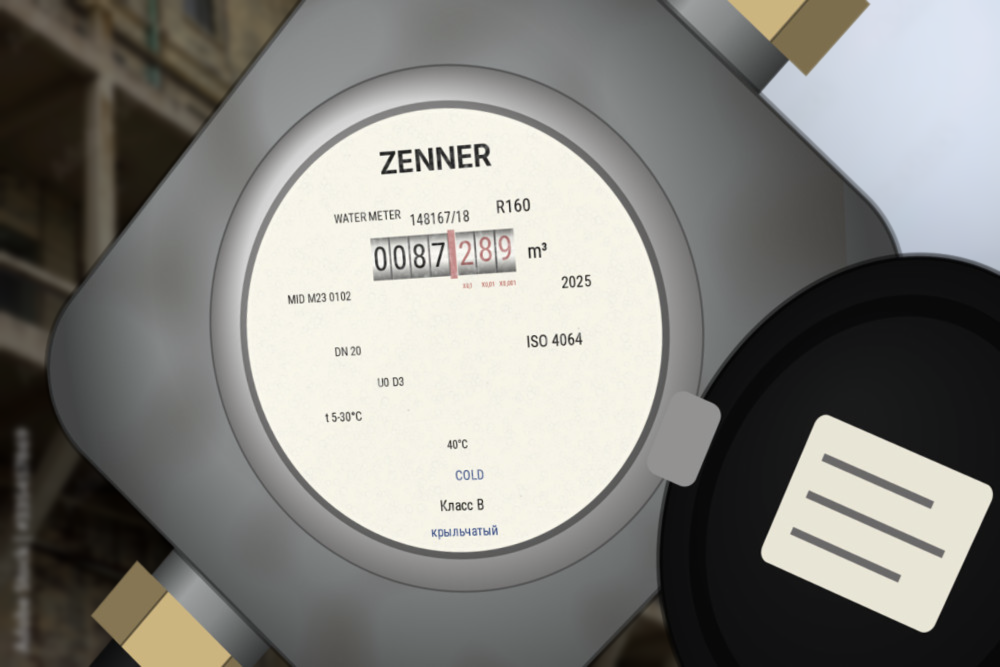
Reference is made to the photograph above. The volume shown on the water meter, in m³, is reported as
87.289 m³
